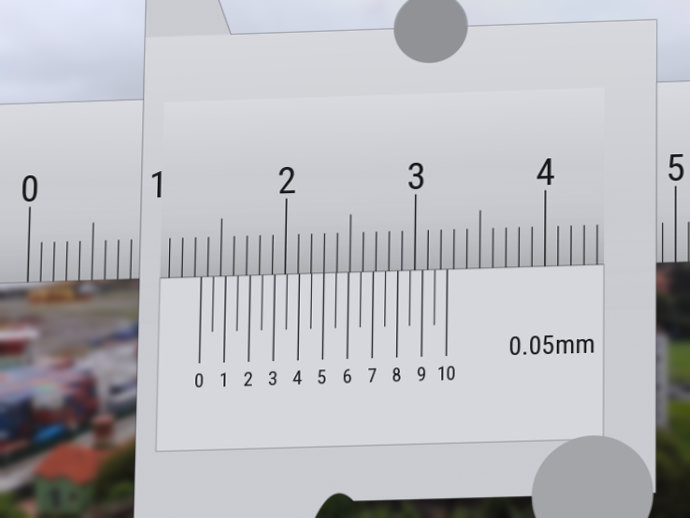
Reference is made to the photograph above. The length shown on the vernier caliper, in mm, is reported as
13.5 mm
